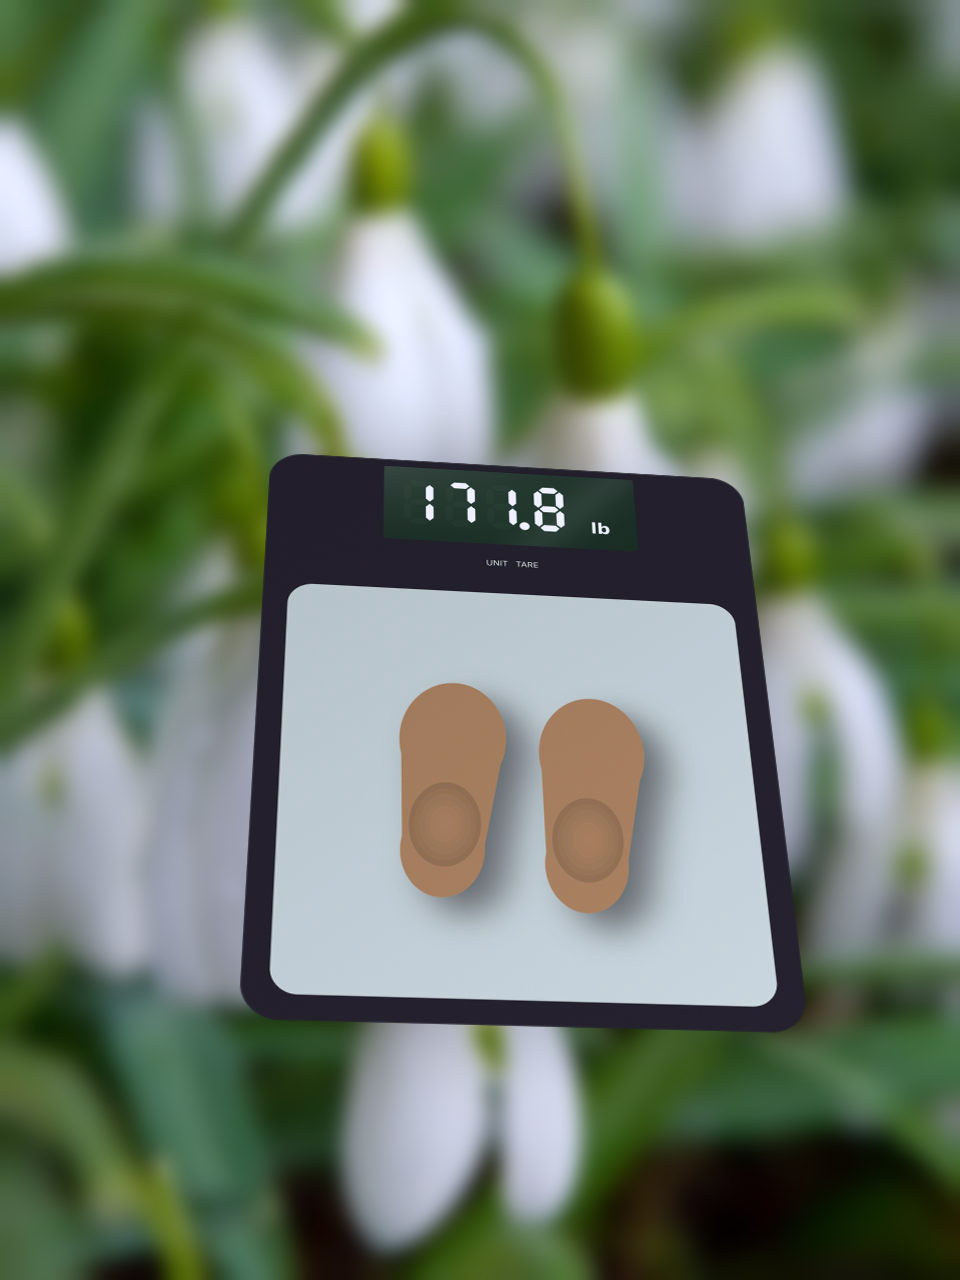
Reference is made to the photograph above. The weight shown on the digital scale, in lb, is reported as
171.8 lb
